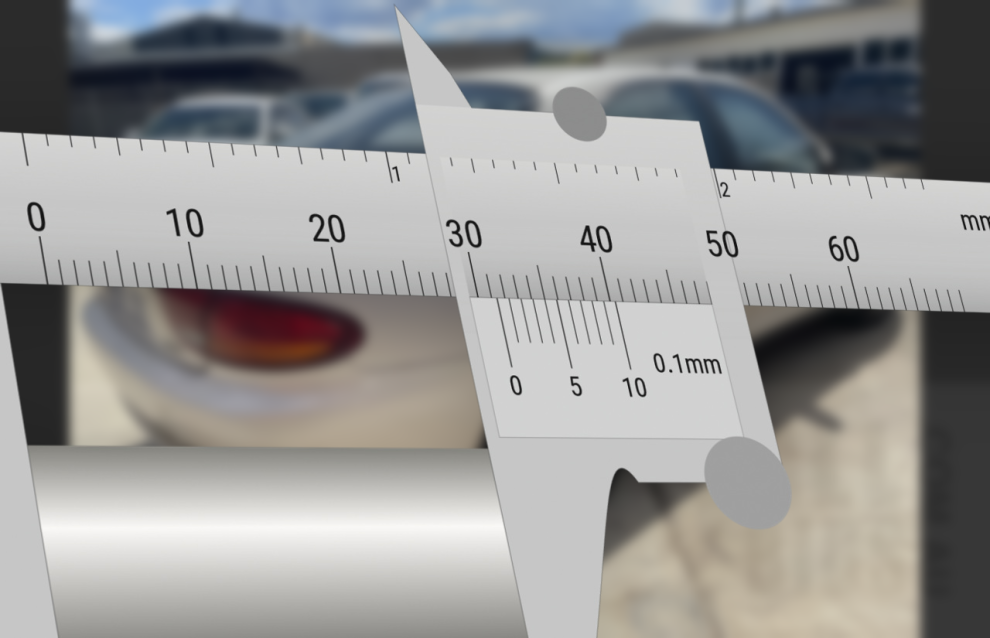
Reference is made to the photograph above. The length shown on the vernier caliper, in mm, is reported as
31.4 mm
